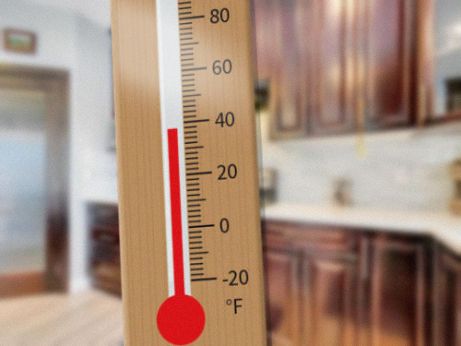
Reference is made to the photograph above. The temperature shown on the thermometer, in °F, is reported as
38 °F
